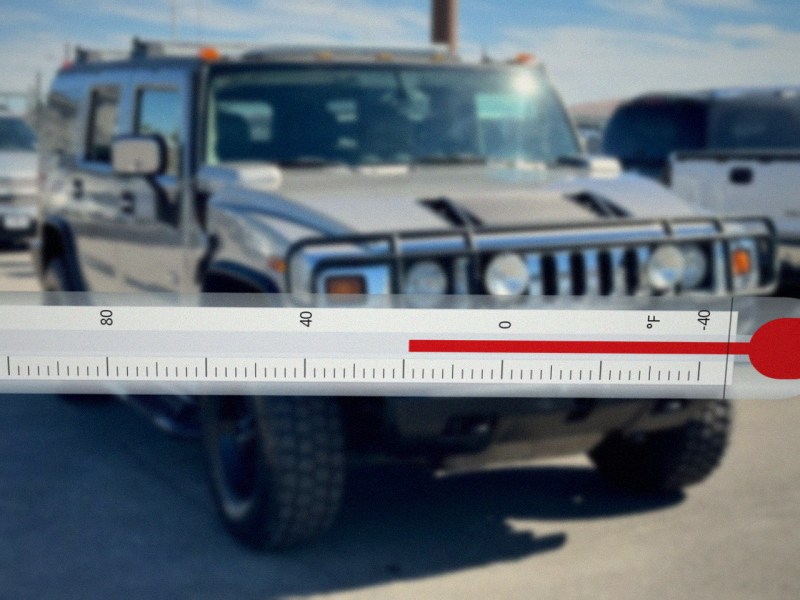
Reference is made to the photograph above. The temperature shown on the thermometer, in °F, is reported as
19 °F
